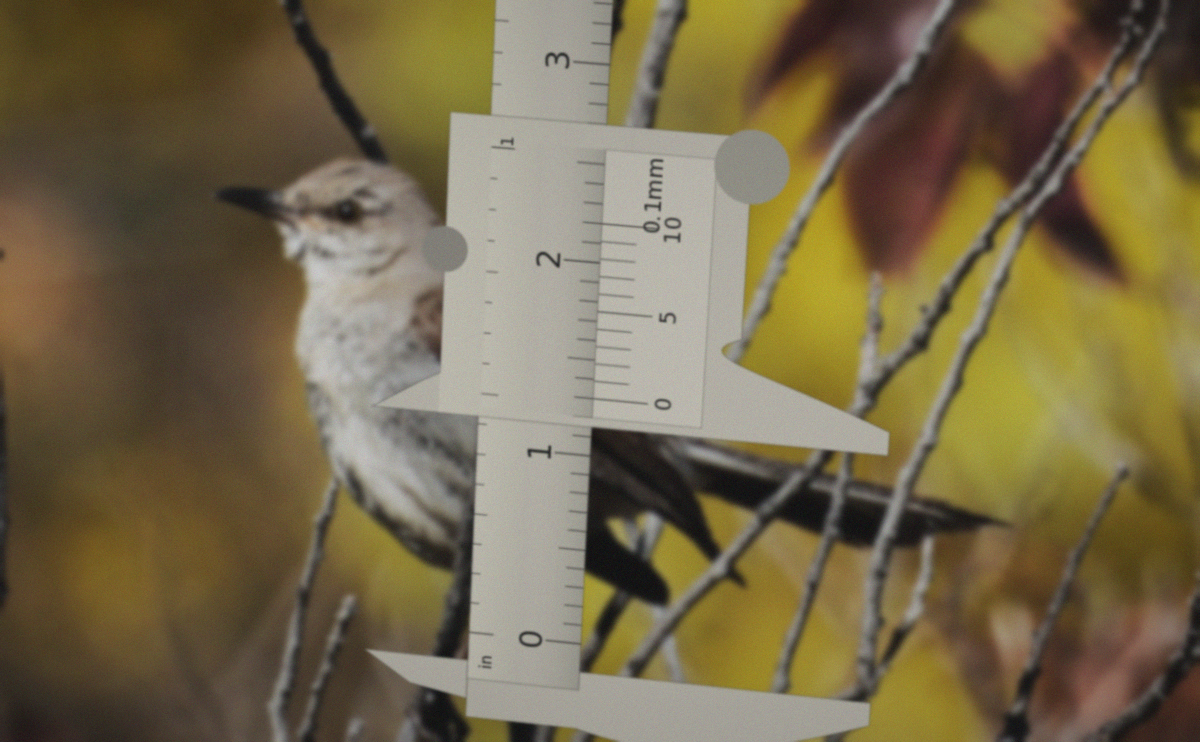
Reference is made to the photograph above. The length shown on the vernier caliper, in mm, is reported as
13.0 mm
